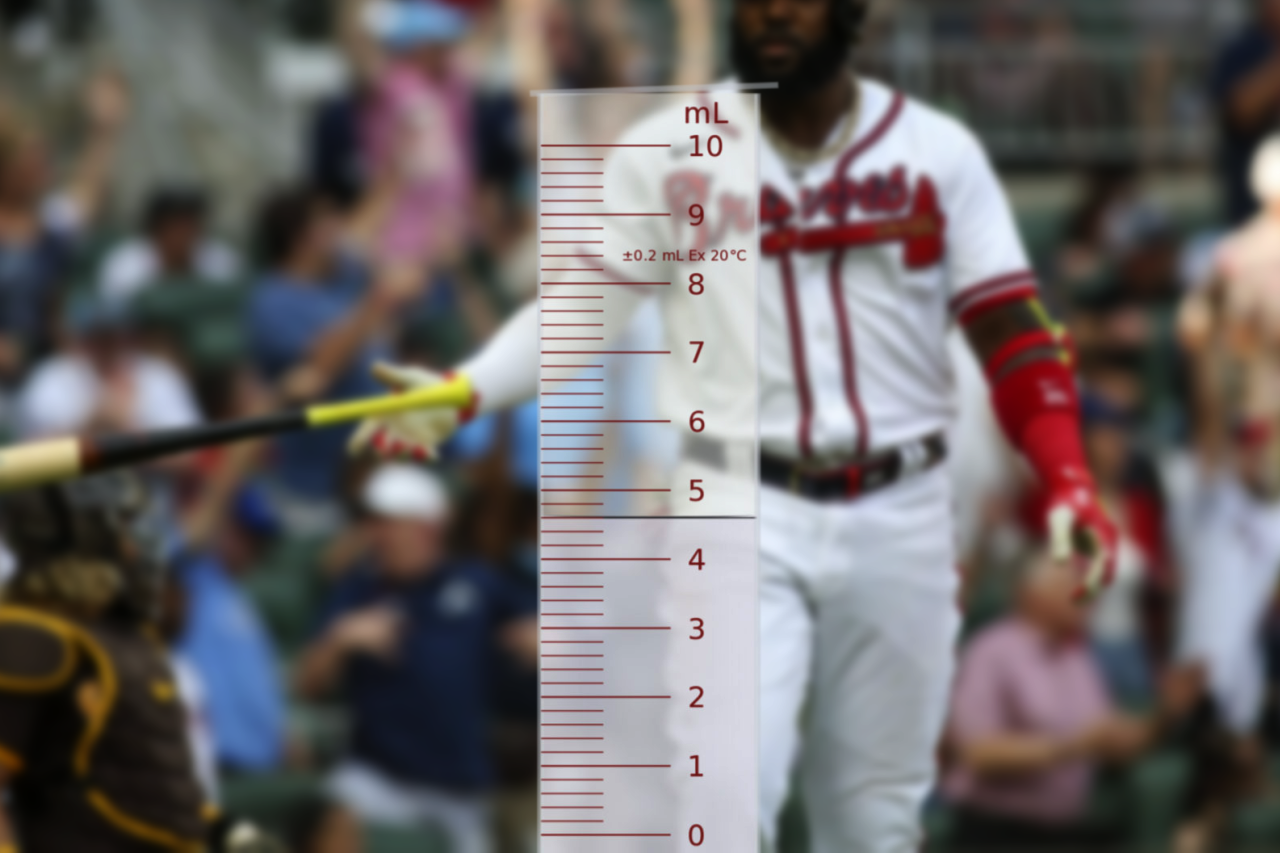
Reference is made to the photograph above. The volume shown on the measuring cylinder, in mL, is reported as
4.6 mL
